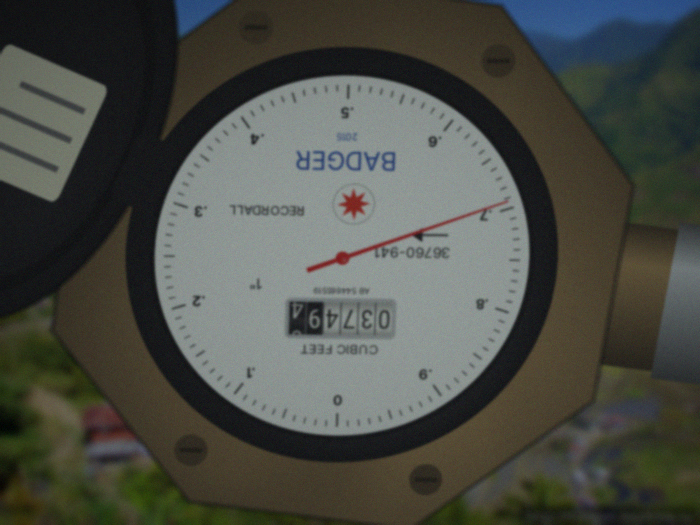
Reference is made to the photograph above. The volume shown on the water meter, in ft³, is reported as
37493.69 ft³
